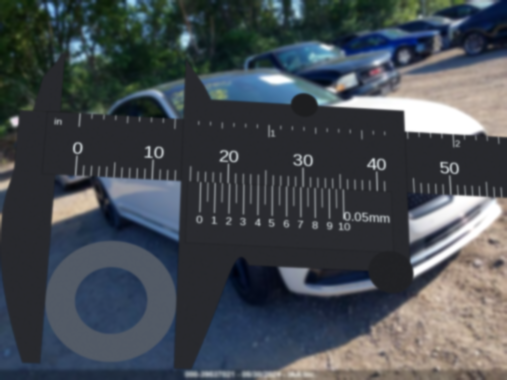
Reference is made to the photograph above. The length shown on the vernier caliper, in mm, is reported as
16.4 mm
